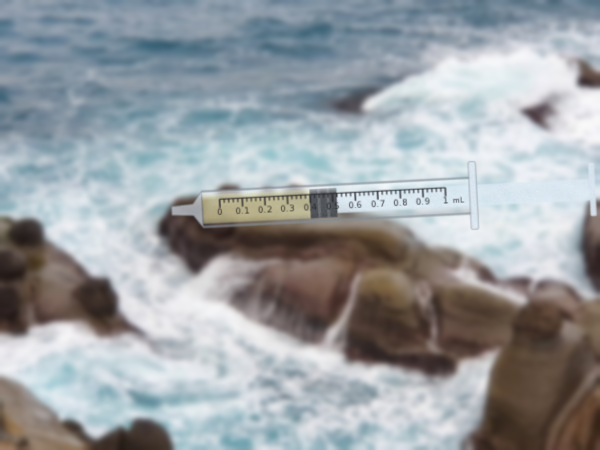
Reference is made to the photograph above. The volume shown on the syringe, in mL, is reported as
0.4 mL
